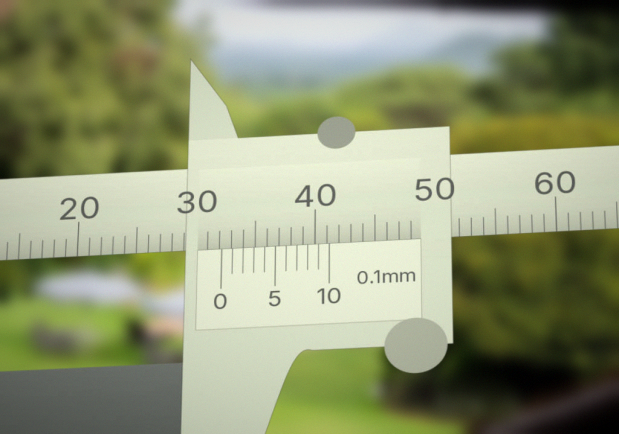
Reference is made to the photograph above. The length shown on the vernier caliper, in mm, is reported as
32.2 mm
